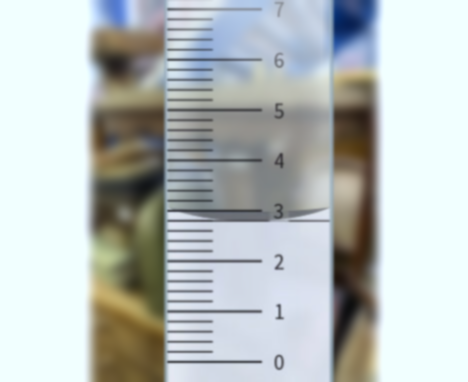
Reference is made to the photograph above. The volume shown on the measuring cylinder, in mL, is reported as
2.8 mL
